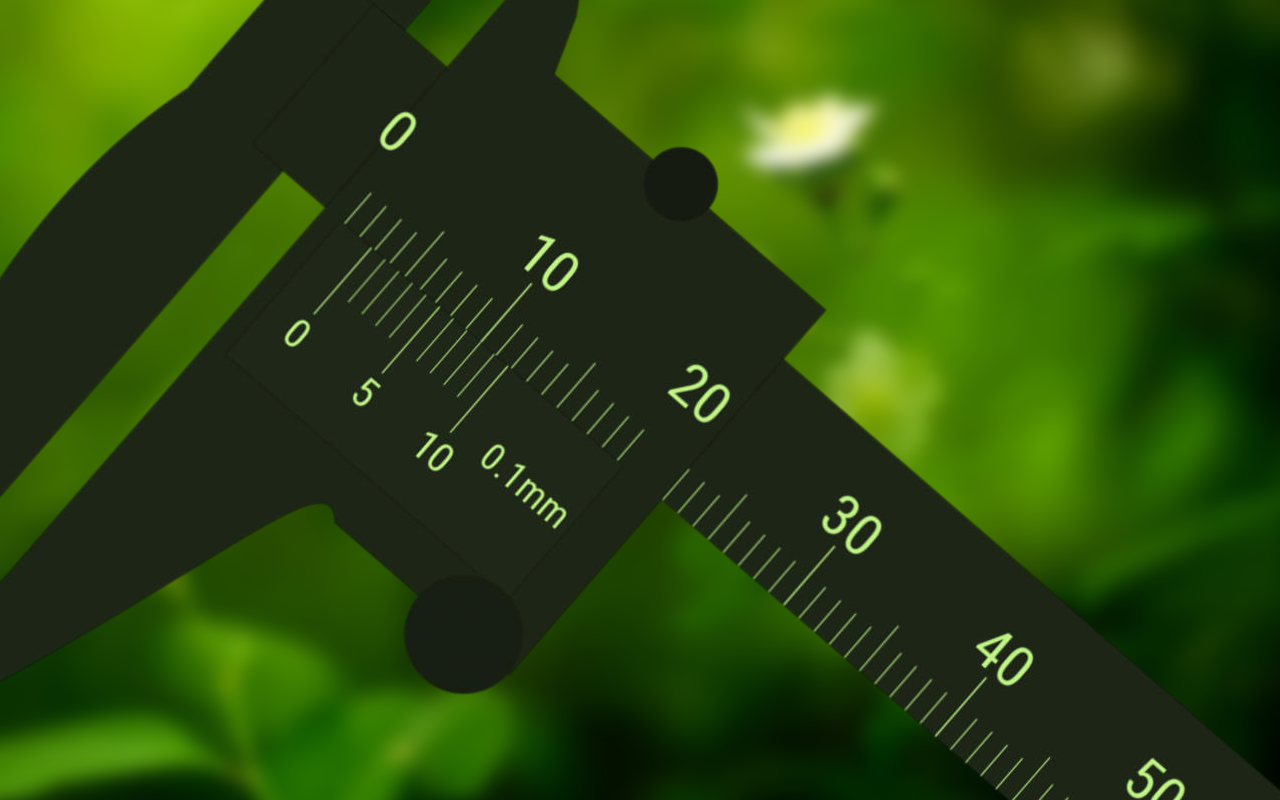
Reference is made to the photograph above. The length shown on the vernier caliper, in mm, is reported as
2.8 mm
